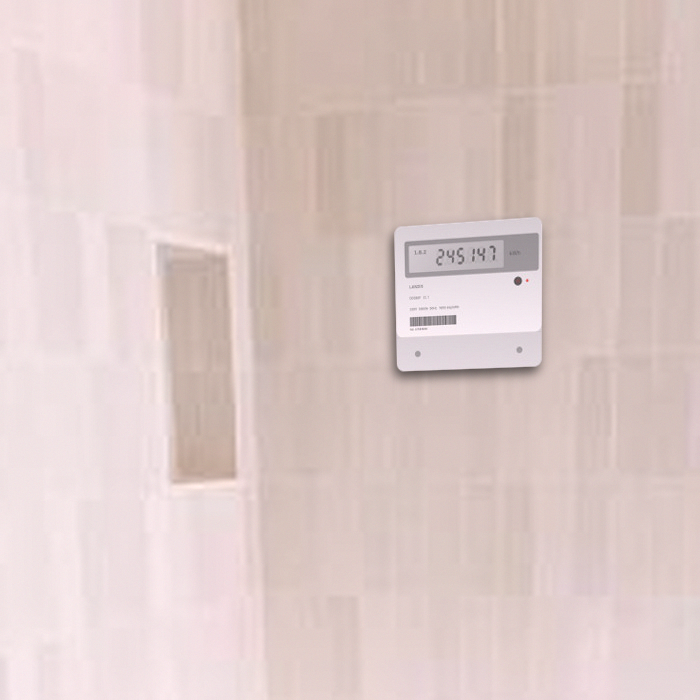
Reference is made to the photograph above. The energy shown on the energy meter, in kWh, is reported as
245147 kWh
